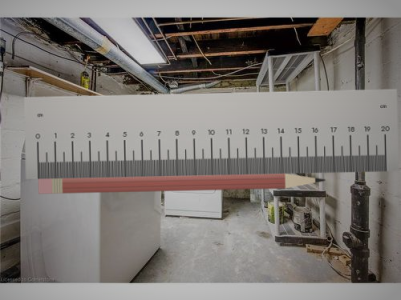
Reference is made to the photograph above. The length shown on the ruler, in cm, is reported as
16.5 cm
